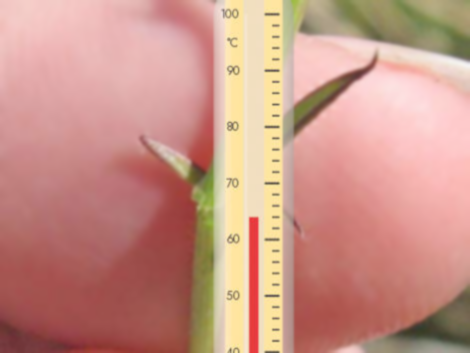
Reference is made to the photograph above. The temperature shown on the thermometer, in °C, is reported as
64 °C
